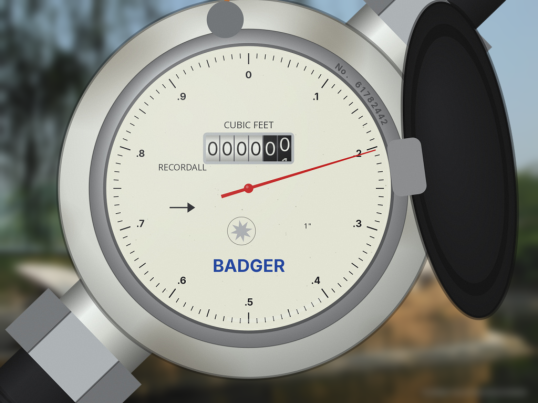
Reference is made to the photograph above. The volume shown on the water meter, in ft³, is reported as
0.20 ft³
